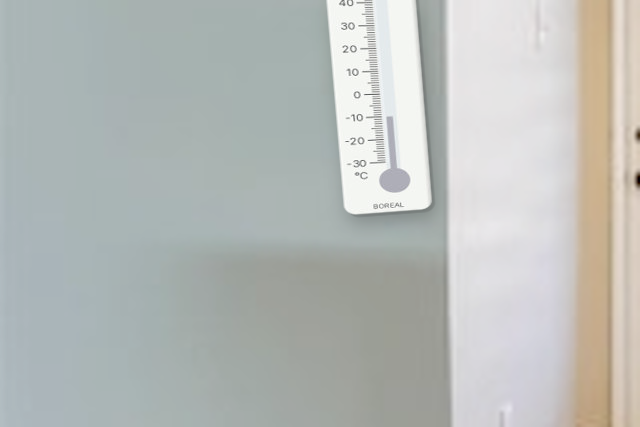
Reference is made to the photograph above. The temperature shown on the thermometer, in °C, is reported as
-10 °C
